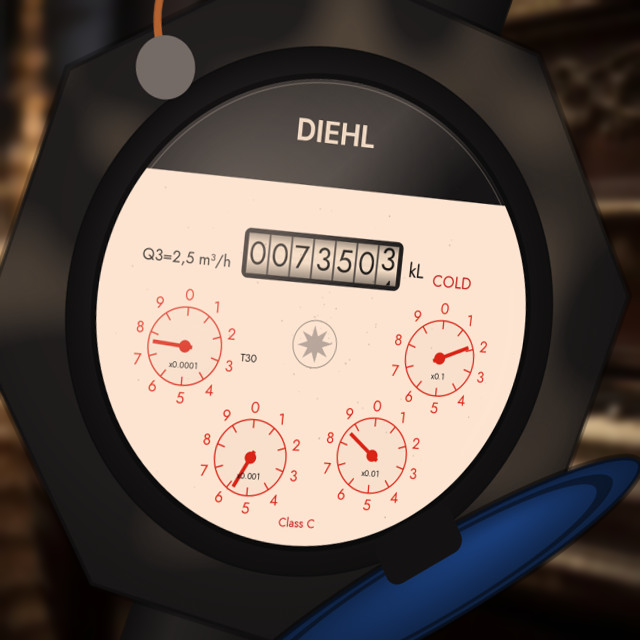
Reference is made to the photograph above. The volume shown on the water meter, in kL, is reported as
73503.1857 kL
